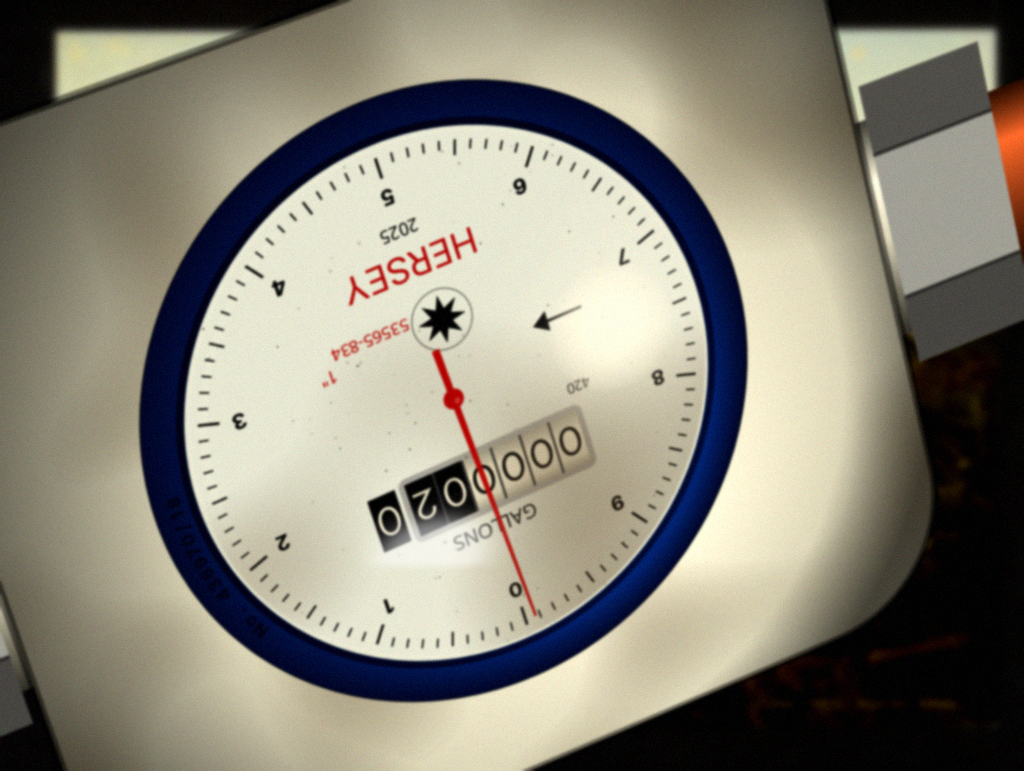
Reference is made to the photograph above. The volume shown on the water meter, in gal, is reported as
19.9 gal
